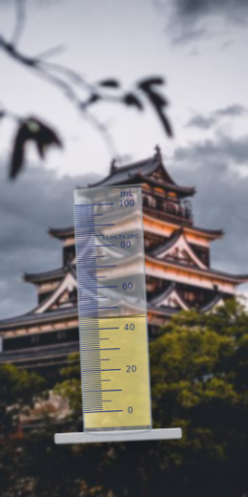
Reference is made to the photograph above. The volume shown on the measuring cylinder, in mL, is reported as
45 mL
